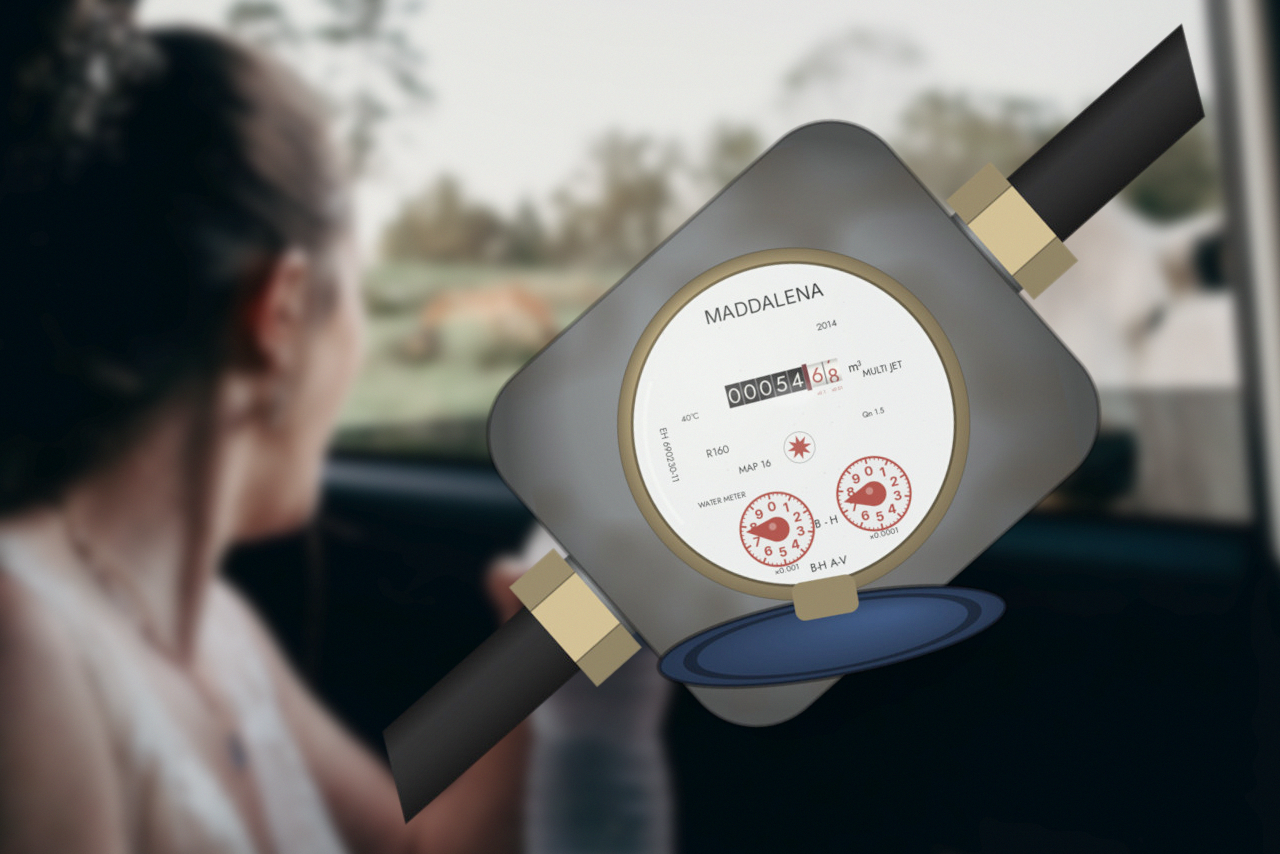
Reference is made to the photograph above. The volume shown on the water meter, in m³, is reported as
54.6777 m³
